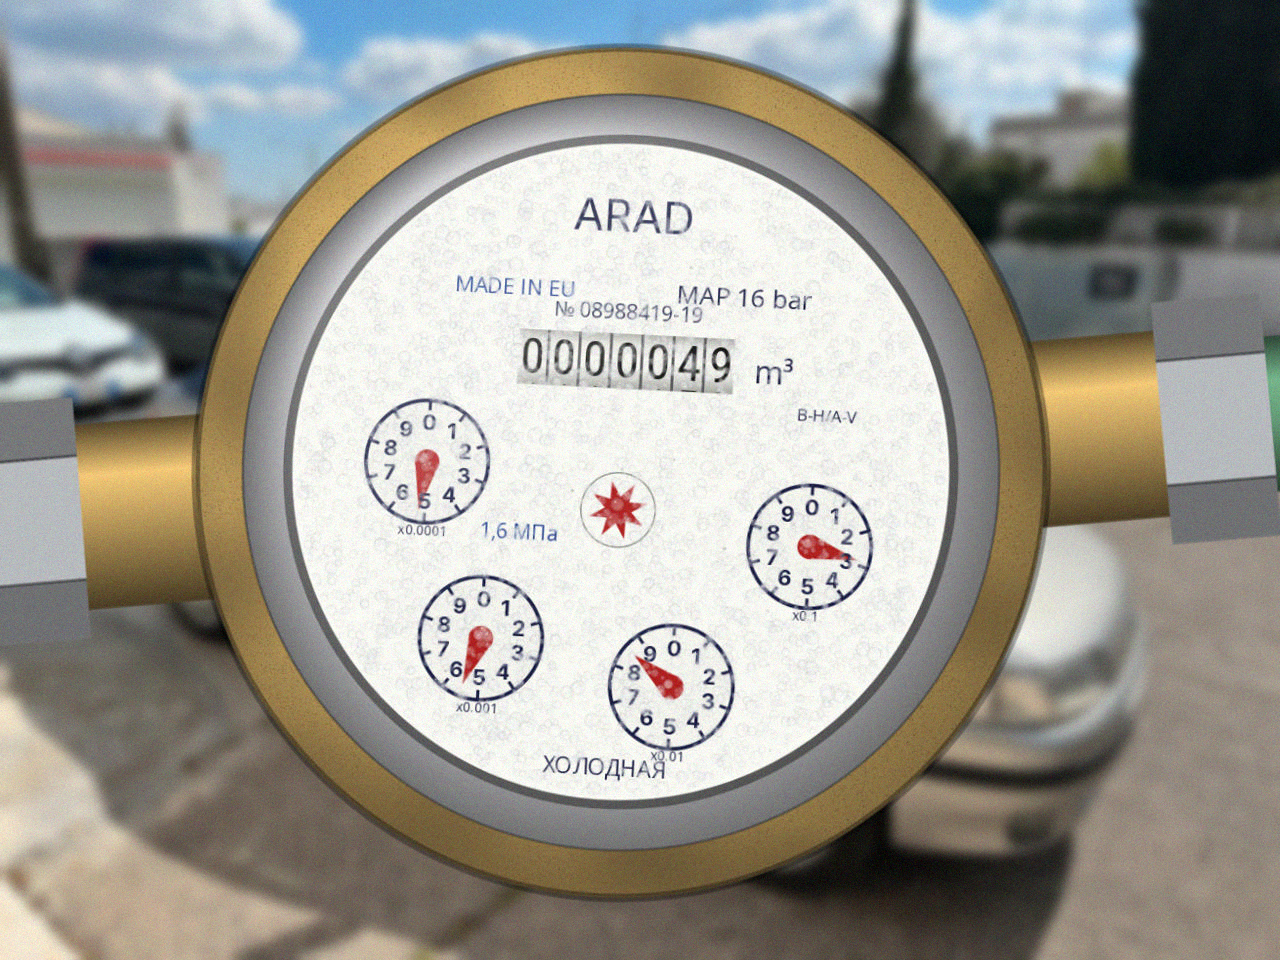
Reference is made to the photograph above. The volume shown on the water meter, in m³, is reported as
49.2855 m³
